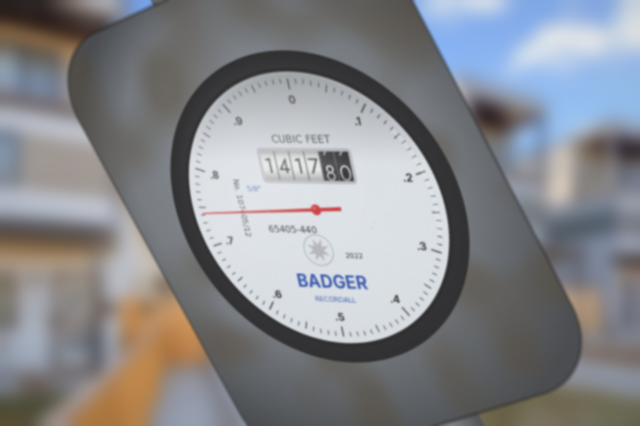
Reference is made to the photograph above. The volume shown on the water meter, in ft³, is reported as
141779.74 ft³
